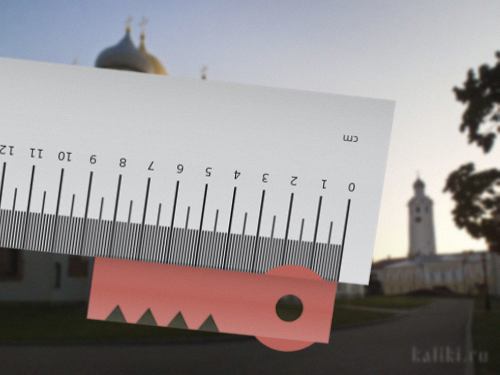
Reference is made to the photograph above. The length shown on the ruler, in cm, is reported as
8.5 cm
